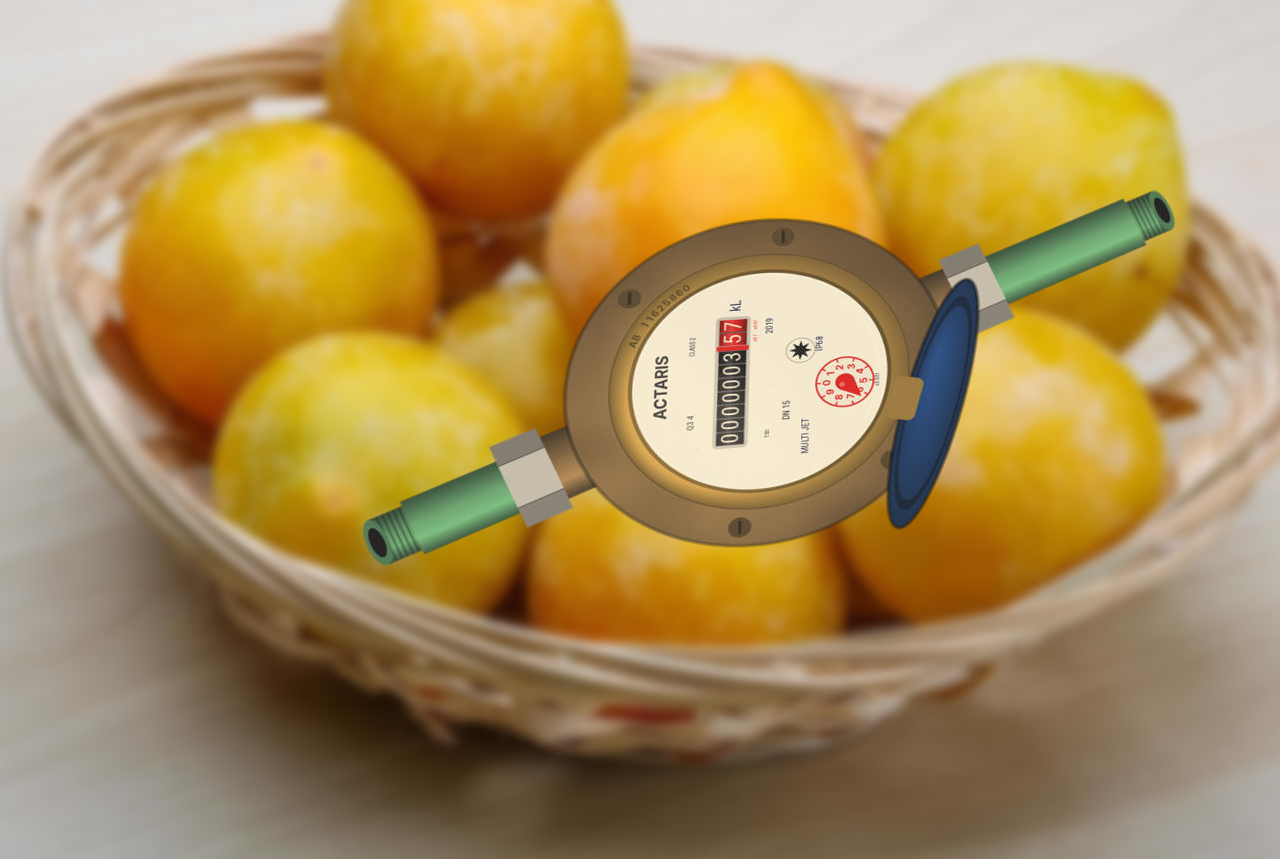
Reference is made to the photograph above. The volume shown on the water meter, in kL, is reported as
3.576 kL
